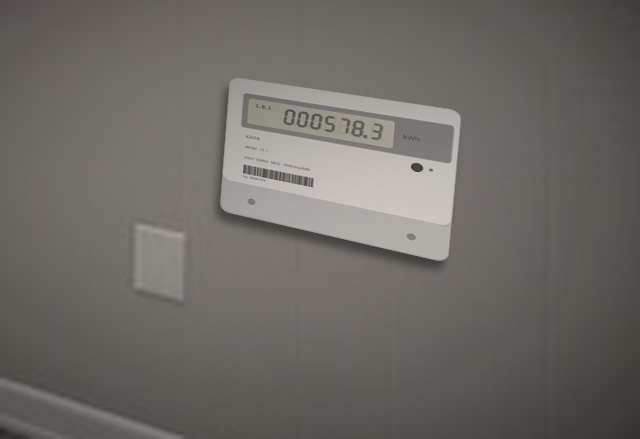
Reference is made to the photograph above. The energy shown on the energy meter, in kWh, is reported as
578.3 kWh
